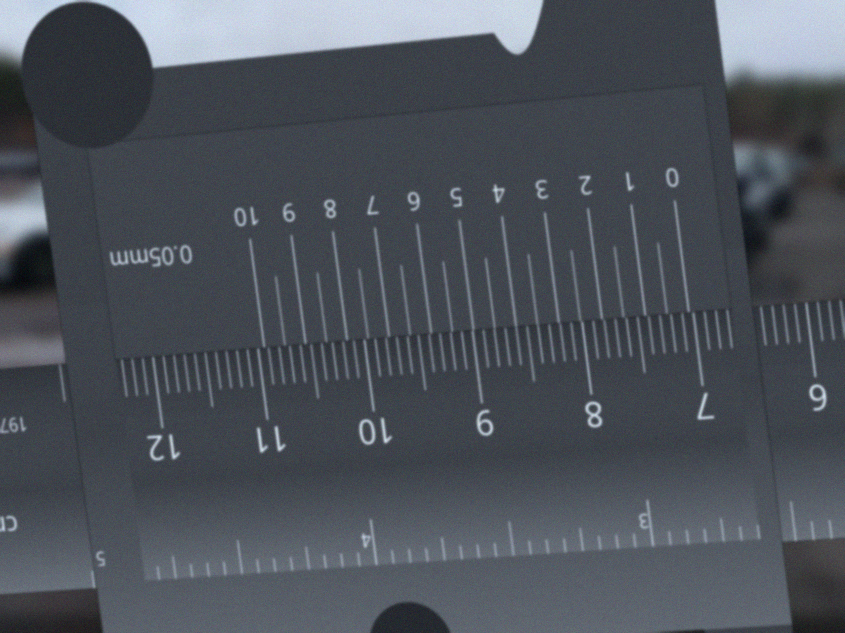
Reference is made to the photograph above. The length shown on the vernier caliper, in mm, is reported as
70.4 mm
